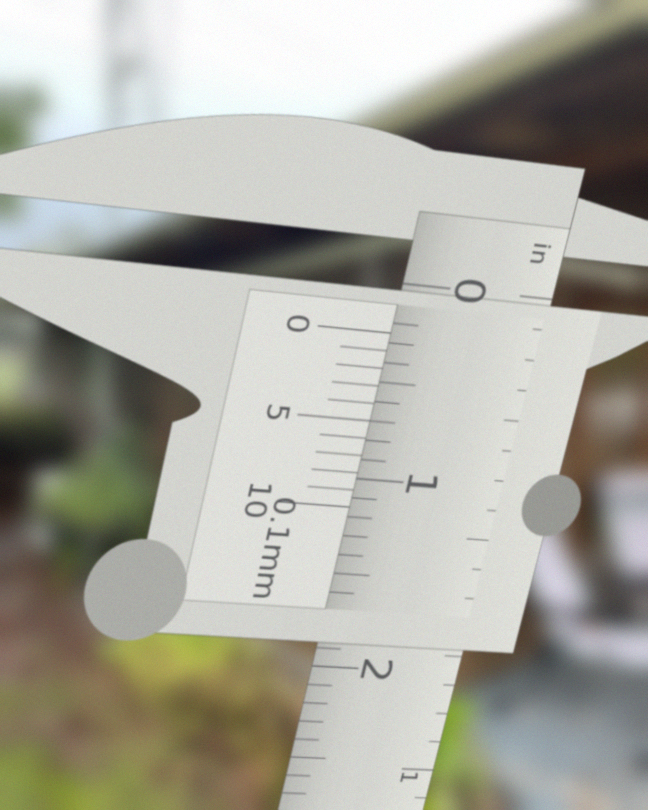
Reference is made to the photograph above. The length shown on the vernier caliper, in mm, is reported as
2.5 mm
